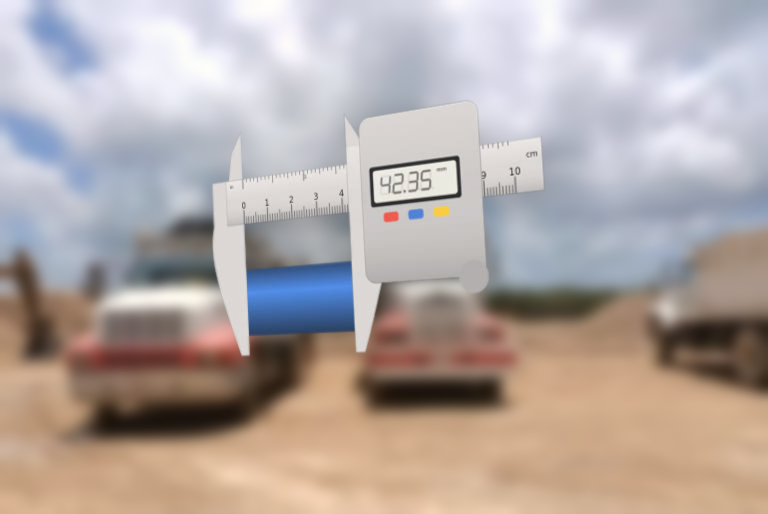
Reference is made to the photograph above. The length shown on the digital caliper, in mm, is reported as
42.35 mm
